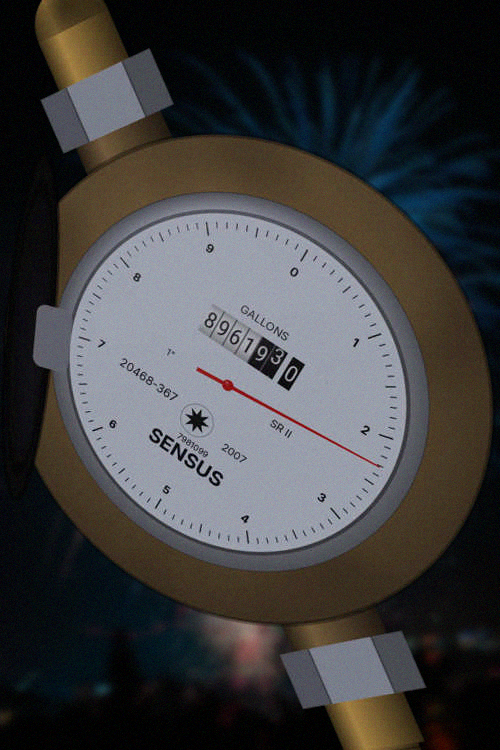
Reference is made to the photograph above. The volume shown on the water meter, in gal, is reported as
8961932.3 gal
